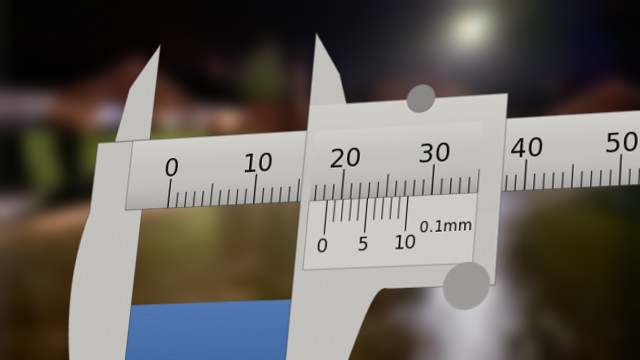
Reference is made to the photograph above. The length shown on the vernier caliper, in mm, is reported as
18.4 mm
